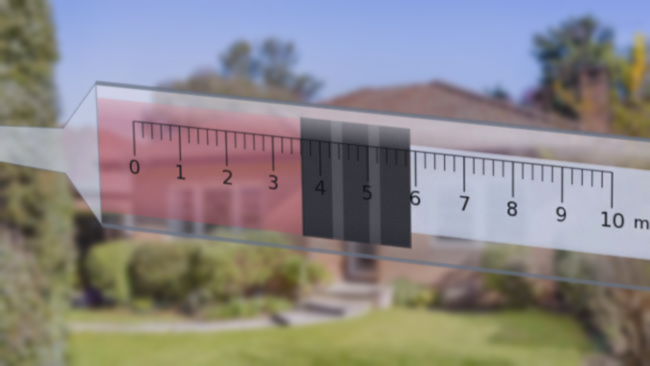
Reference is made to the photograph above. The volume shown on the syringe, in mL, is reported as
3.6 mL
